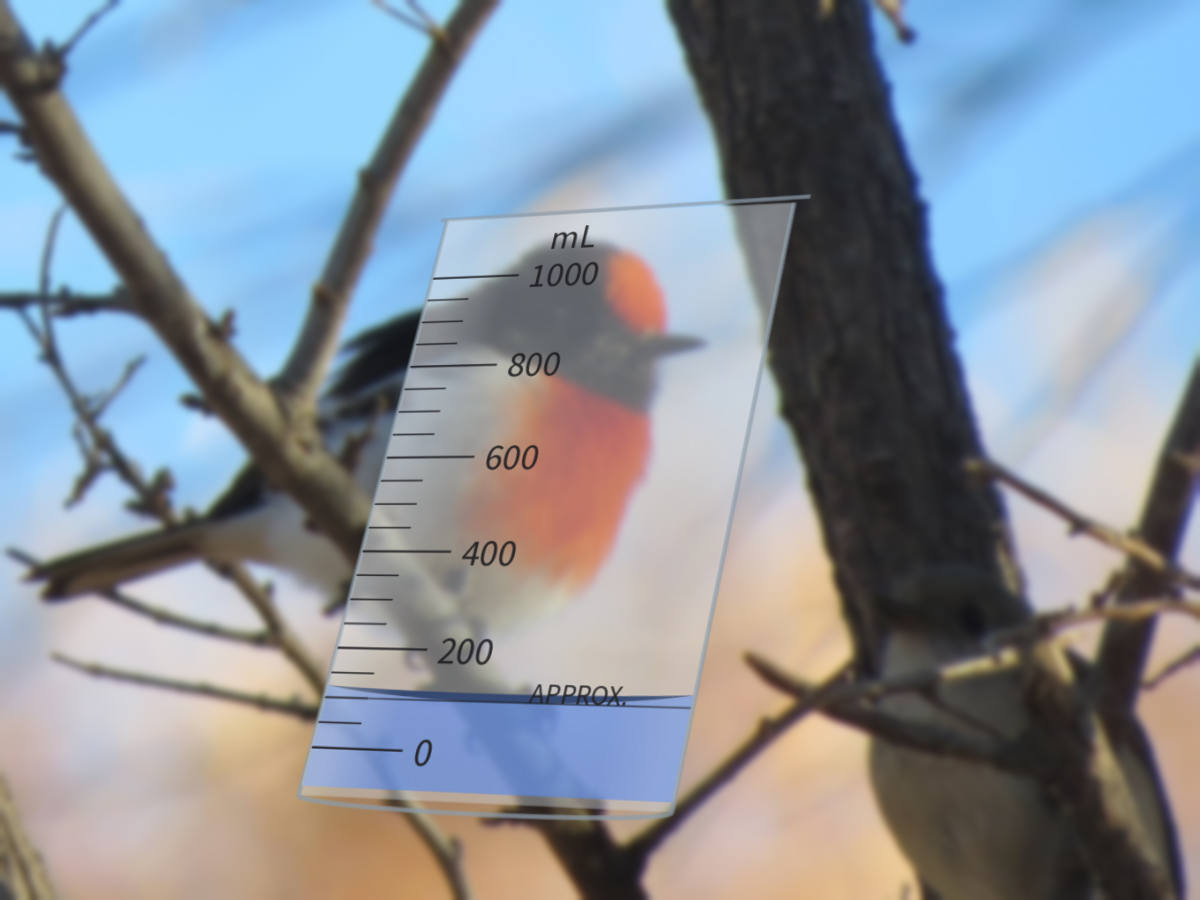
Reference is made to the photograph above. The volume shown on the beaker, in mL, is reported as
100 mL
